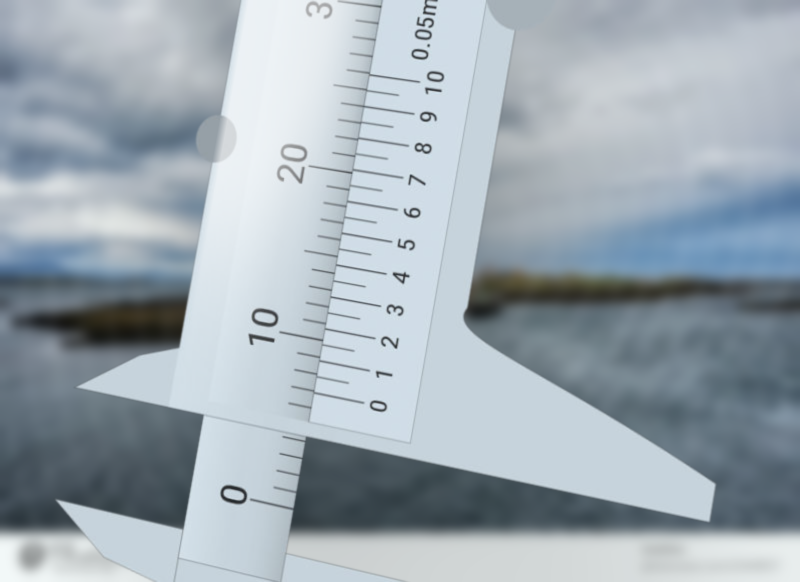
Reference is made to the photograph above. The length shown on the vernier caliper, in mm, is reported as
6.9 mm
